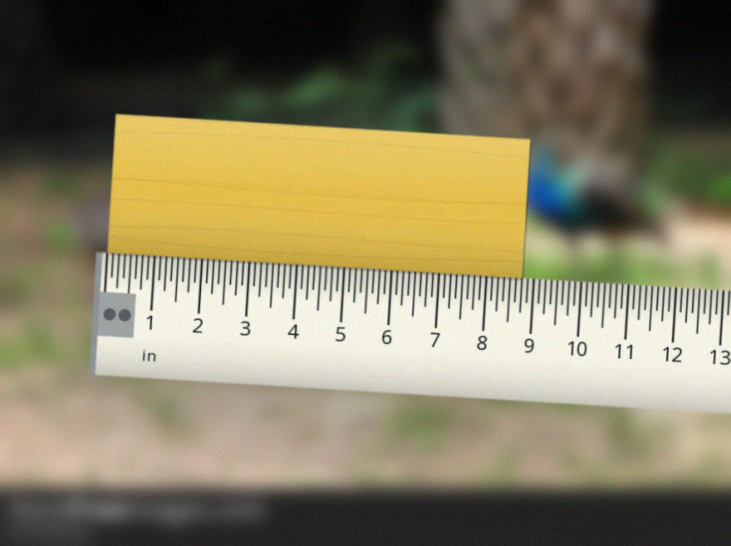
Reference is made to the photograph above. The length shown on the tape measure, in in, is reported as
8.75 in
